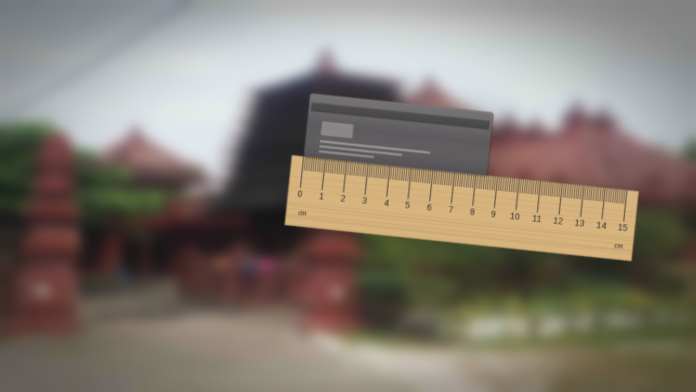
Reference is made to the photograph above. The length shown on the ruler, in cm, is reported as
8.5 cm
